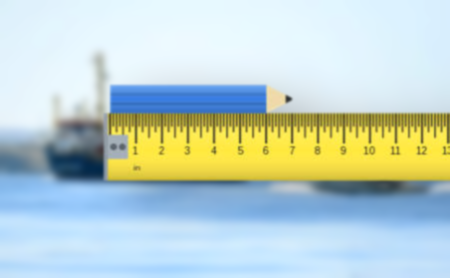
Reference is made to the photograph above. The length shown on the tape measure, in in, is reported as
7 in
